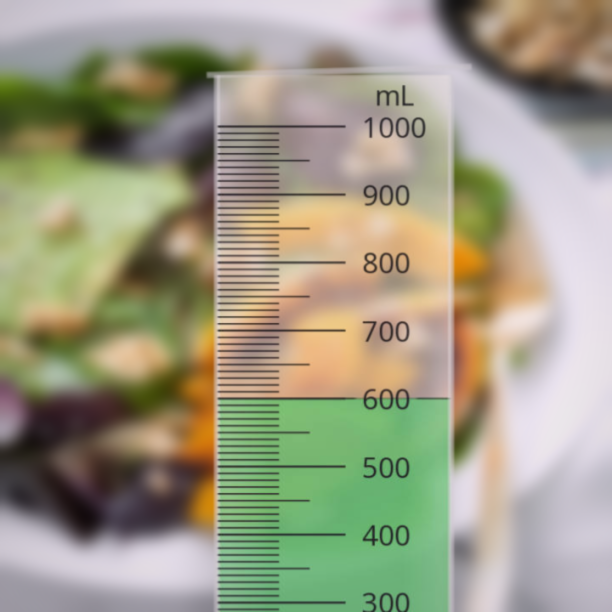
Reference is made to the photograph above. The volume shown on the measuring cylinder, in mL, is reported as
600 mL
